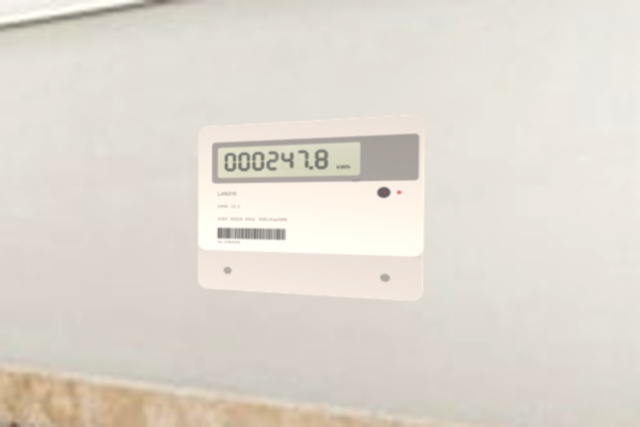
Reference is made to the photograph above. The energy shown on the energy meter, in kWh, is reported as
247.8 kWh
